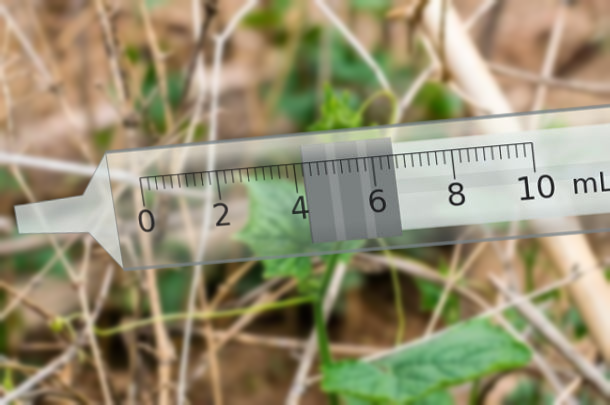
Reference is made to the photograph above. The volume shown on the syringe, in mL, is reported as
4.2 mL
